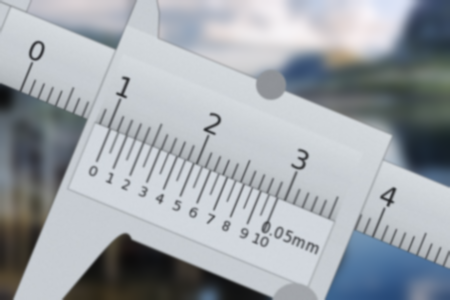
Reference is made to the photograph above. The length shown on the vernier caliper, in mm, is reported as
10.2 mm
